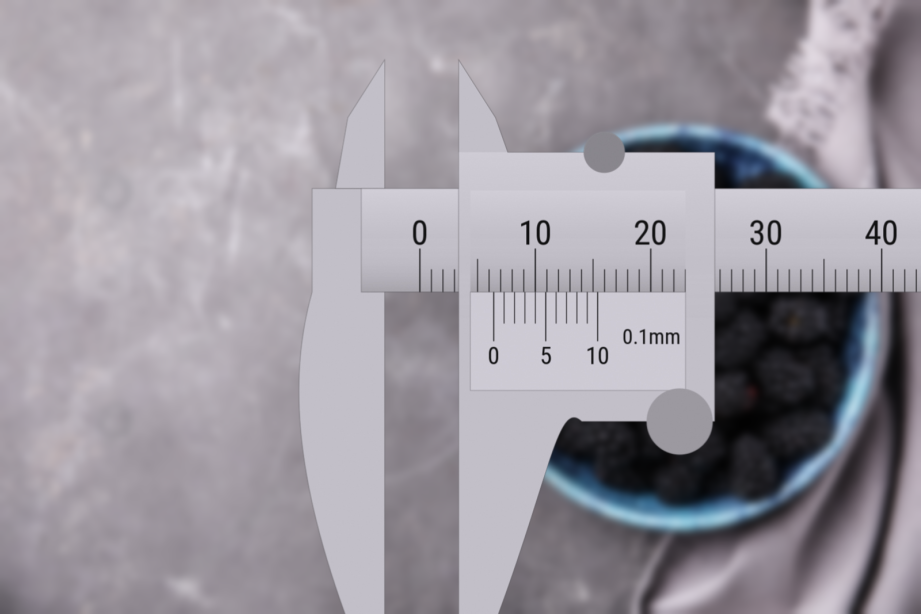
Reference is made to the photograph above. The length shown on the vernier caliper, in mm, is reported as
6.4 mm
